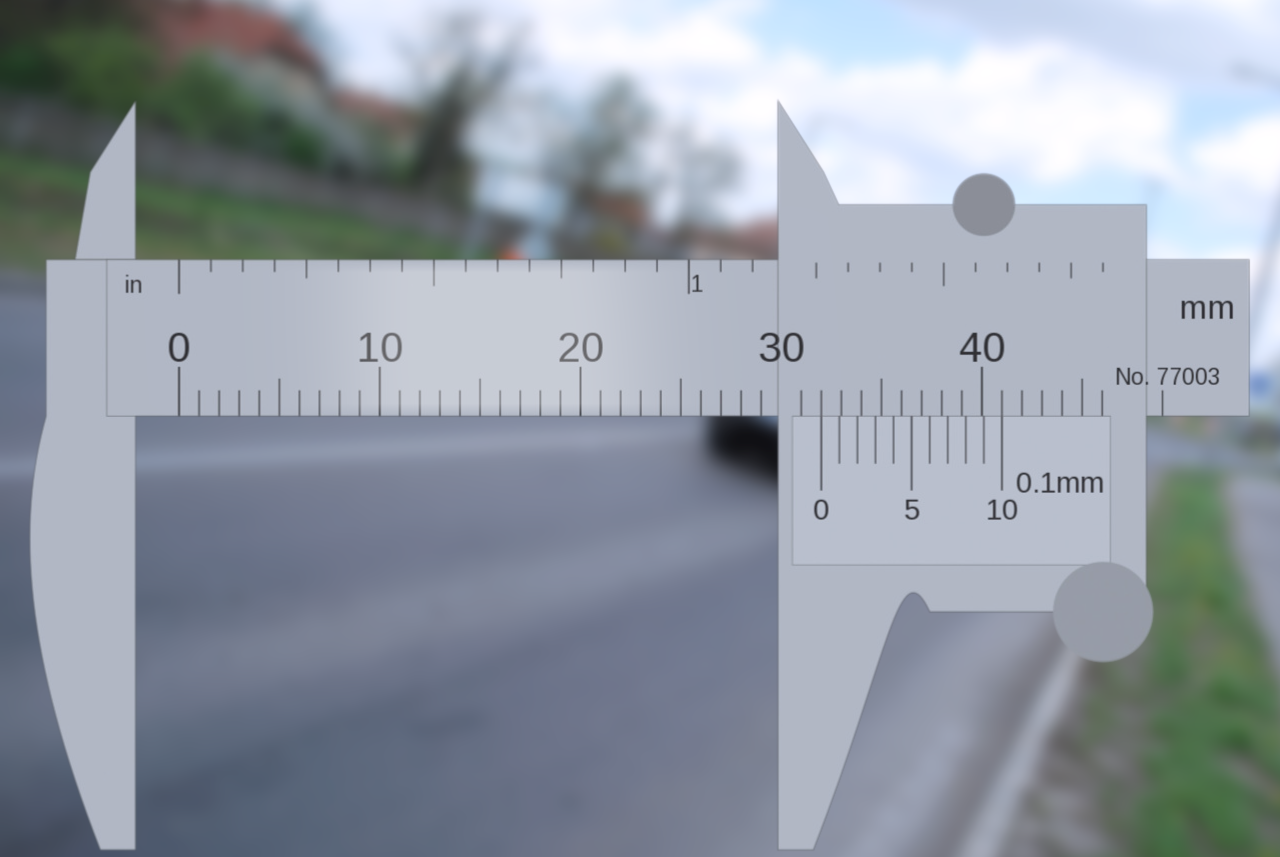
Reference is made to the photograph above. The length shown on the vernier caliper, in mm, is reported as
32.0 mm
